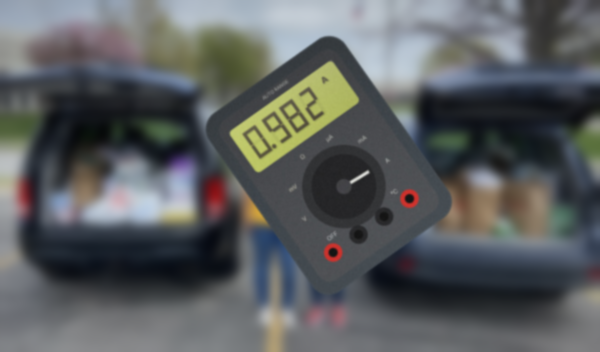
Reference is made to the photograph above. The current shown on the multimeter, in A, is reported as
0.982 A
